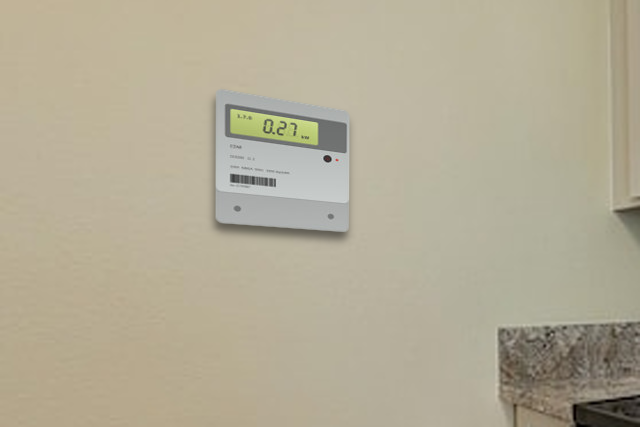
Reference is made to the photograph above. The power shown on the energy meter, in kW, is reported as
0.27 kW
